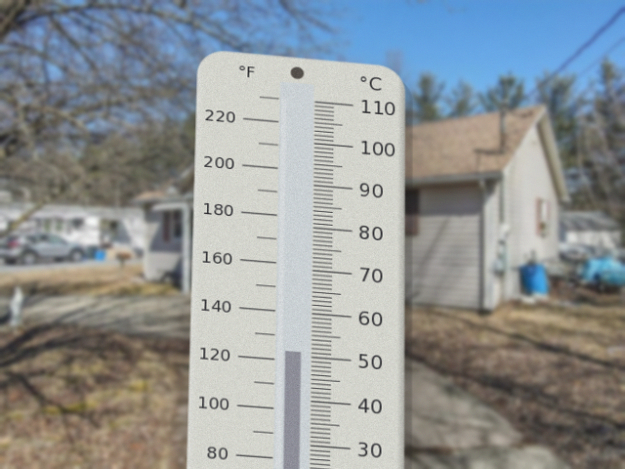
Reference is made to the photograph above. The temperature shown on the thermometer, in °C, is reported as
51 °C
